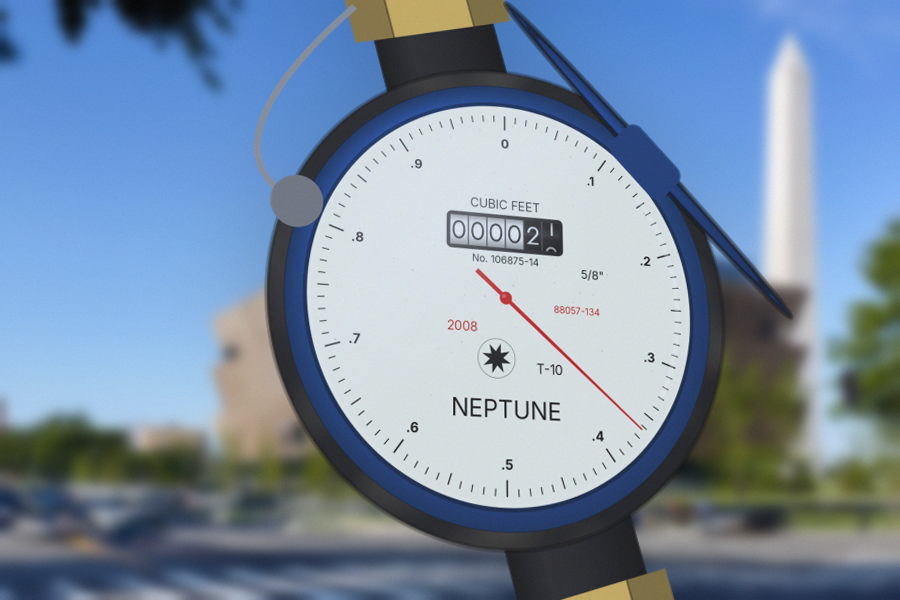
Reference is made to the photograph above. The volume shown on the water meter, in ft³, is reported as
21.36 ft³
